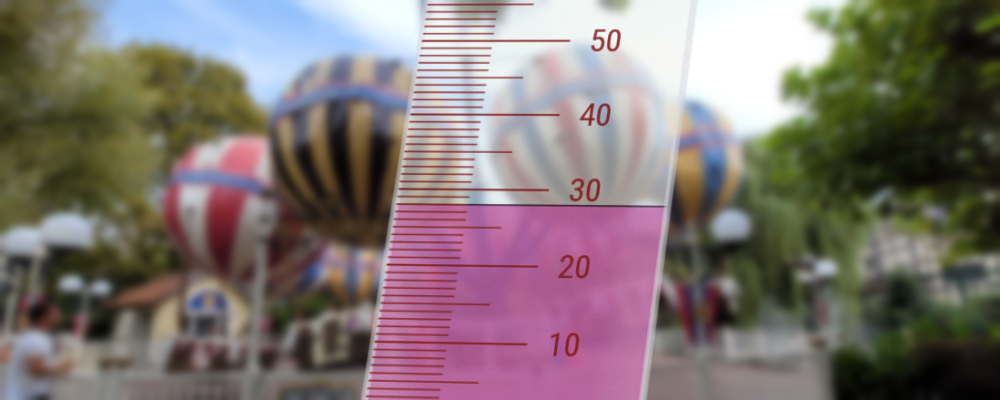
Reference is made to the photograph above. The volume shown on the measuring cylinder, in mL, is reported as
28 mL
